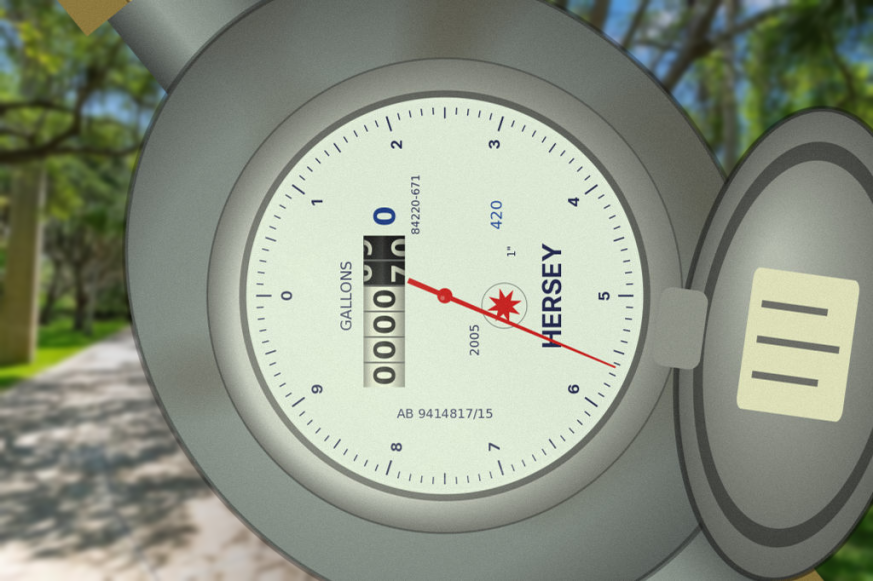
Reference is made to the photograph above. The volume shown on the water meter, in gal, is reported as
695.6 gal
